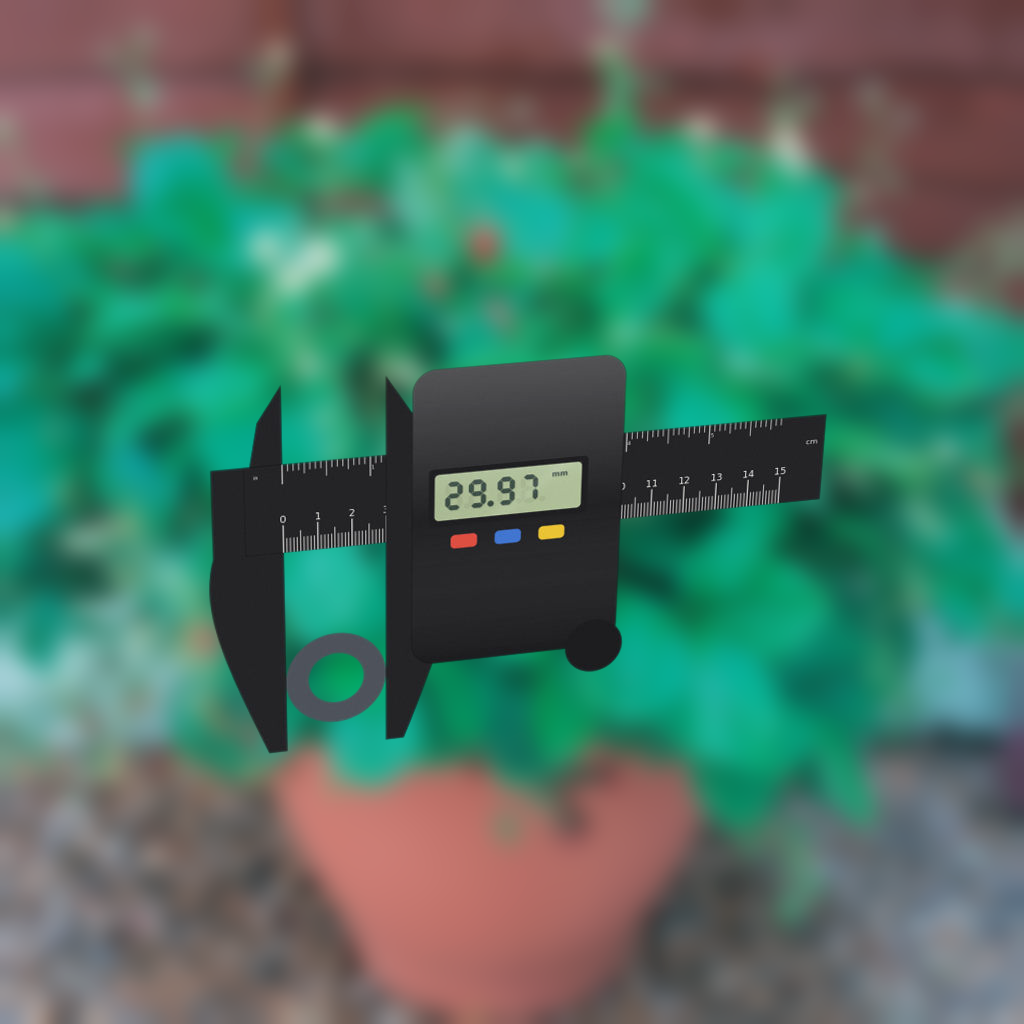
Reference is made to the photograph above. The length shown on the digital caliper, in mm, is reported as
29.97 mm
